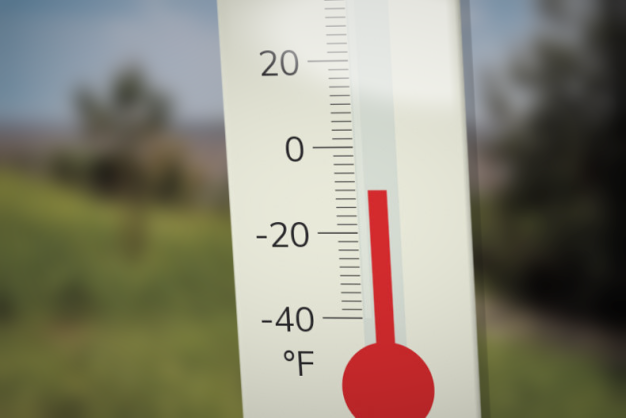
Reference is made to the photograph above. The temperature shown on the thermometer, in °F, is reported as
-10 °F
